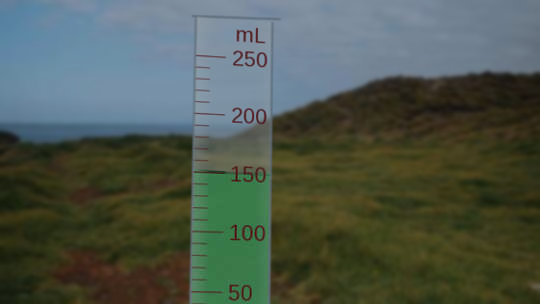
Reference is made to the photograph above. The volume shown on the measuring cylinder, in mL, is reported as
150 mL
